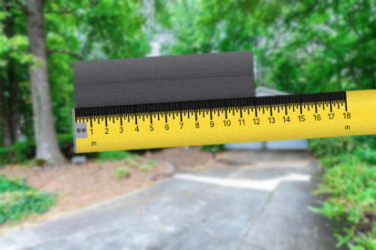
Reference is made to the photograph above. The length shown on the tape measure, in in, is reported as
12 in
